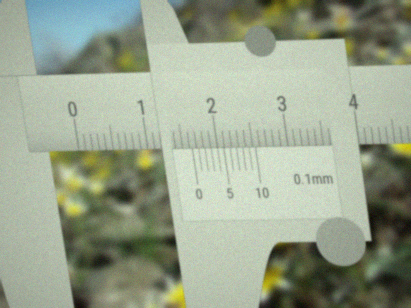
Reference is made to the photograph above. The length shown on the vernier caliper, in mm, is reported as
16.4 mm
